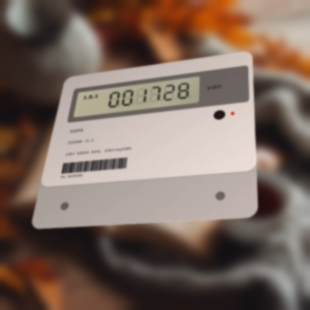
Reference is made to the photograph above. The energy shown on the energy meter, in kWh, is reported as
1728 kWh
